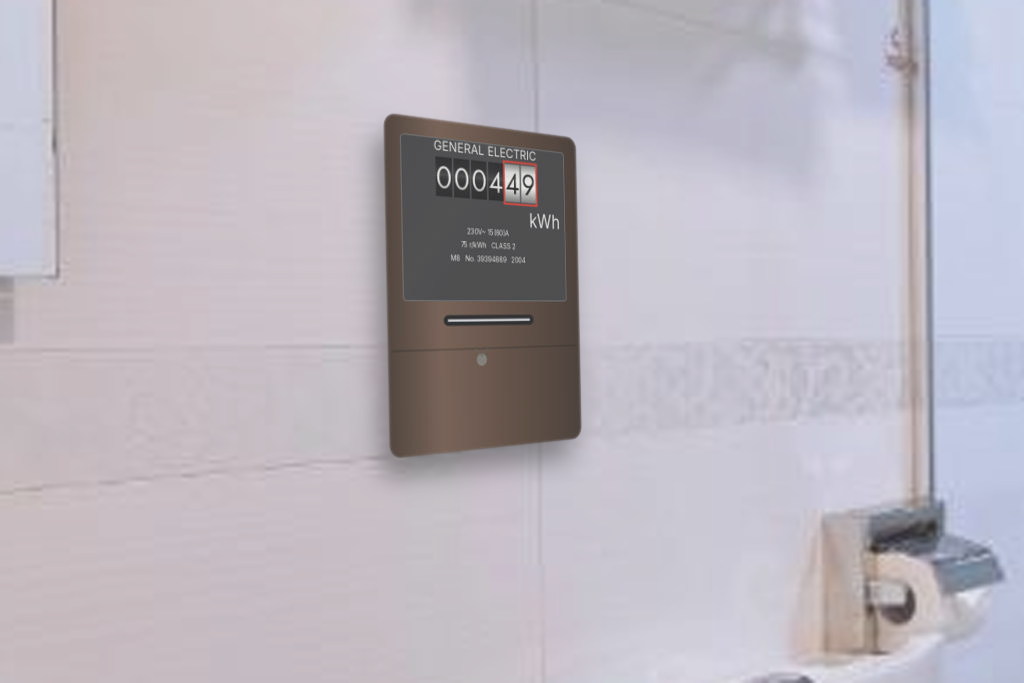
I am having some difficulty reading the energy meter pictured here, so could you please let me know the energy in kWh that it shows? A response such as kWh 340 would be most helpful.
kWh 4.49
